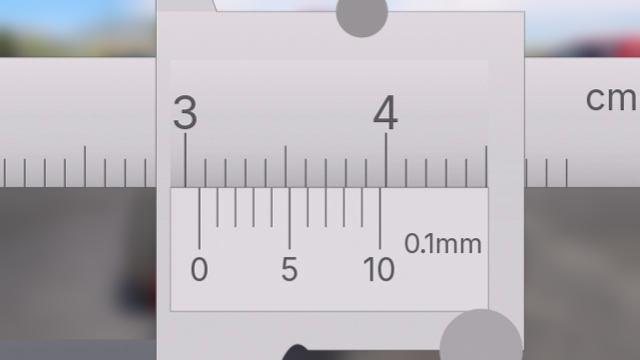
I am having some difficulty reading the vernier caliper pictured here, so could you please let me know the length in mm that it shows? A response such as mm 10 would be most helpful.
mm 30.7
